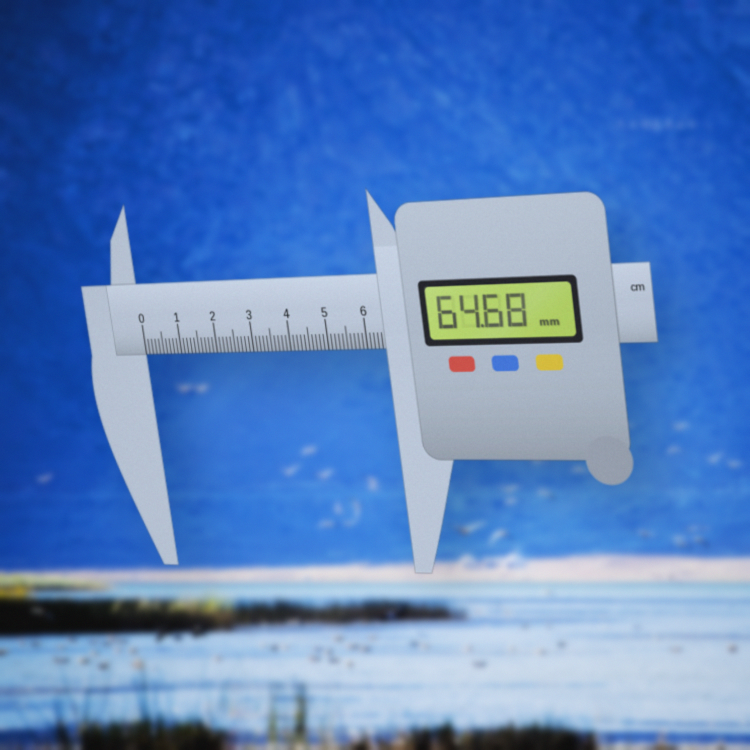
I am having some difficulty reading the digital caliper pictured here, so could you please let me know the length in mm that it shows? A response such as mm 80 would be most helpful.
mm 64.68
